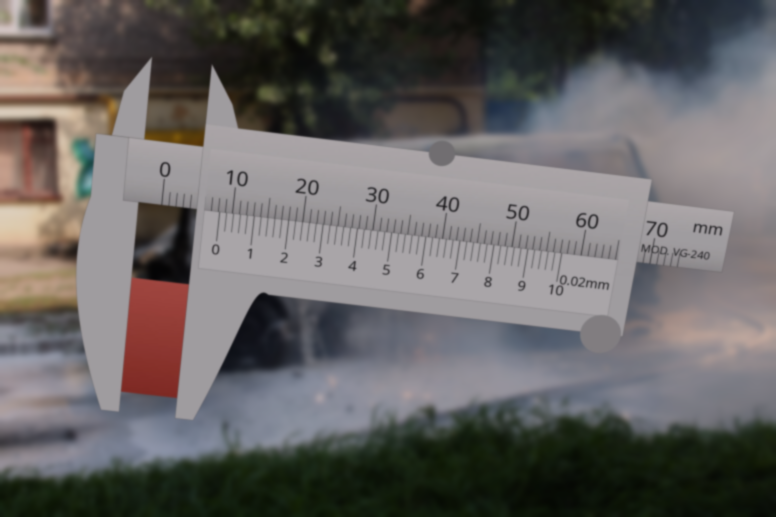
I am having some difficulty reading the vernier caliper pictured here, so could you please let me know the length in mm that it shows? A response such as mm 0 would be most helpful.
mm 8.2
